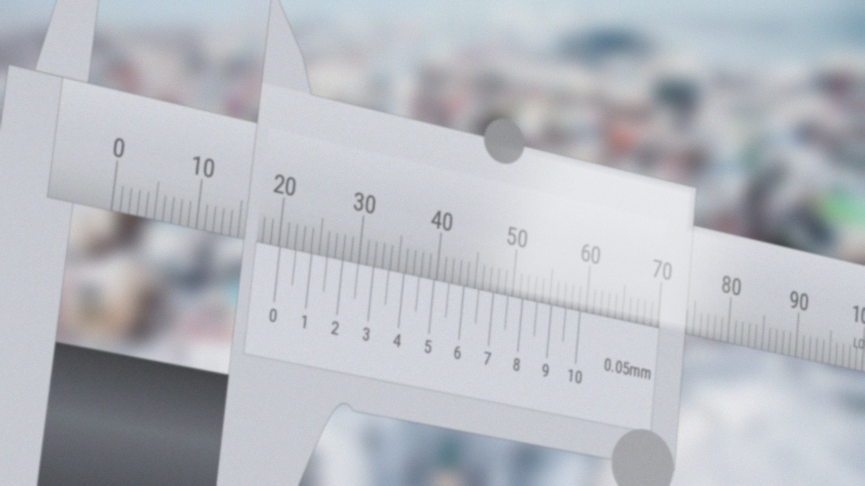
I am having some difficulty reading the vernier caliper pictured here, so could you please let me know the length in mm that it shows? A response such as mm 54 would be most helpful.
mm 20.2
